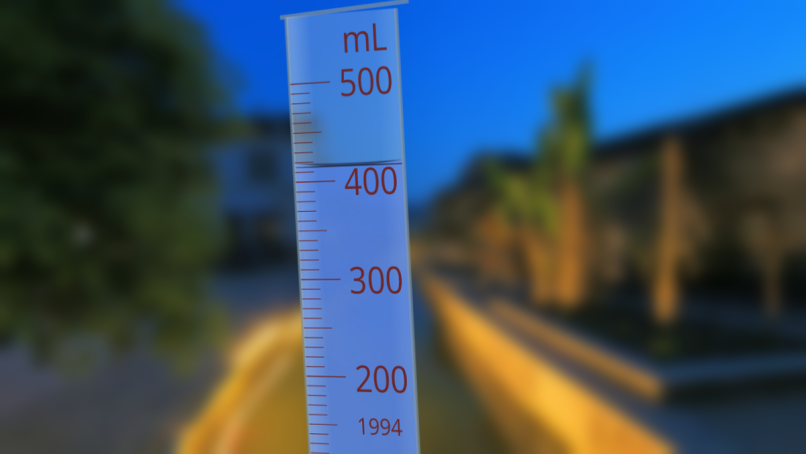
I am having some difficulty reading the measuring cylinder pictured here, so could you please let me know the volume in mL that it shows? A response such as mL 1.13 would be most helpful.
mL 415
